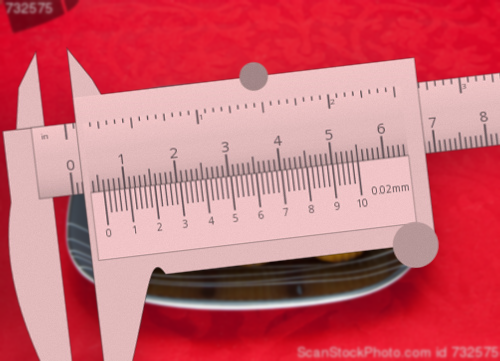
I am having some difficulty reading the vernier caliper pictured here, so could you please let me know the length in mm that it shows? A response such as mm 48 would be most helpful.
mm 6.0
